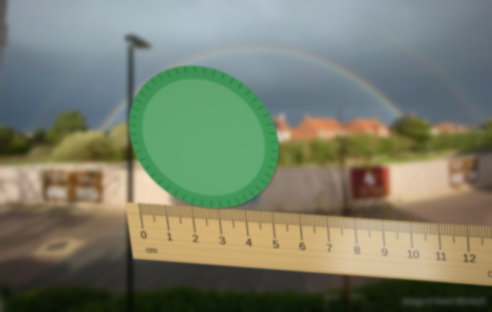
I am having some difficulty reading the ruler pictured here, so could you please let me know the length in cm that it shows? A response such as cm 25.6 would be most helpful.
cm 5.5
